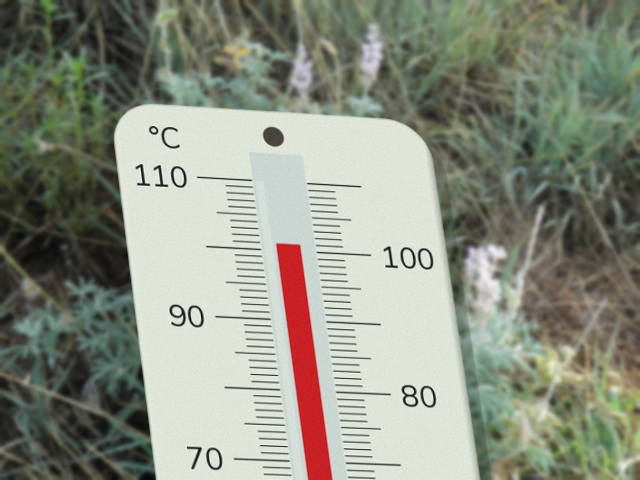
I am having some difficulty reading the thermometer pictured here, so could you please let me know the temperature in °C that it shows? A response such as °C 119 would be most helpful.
°C 101
